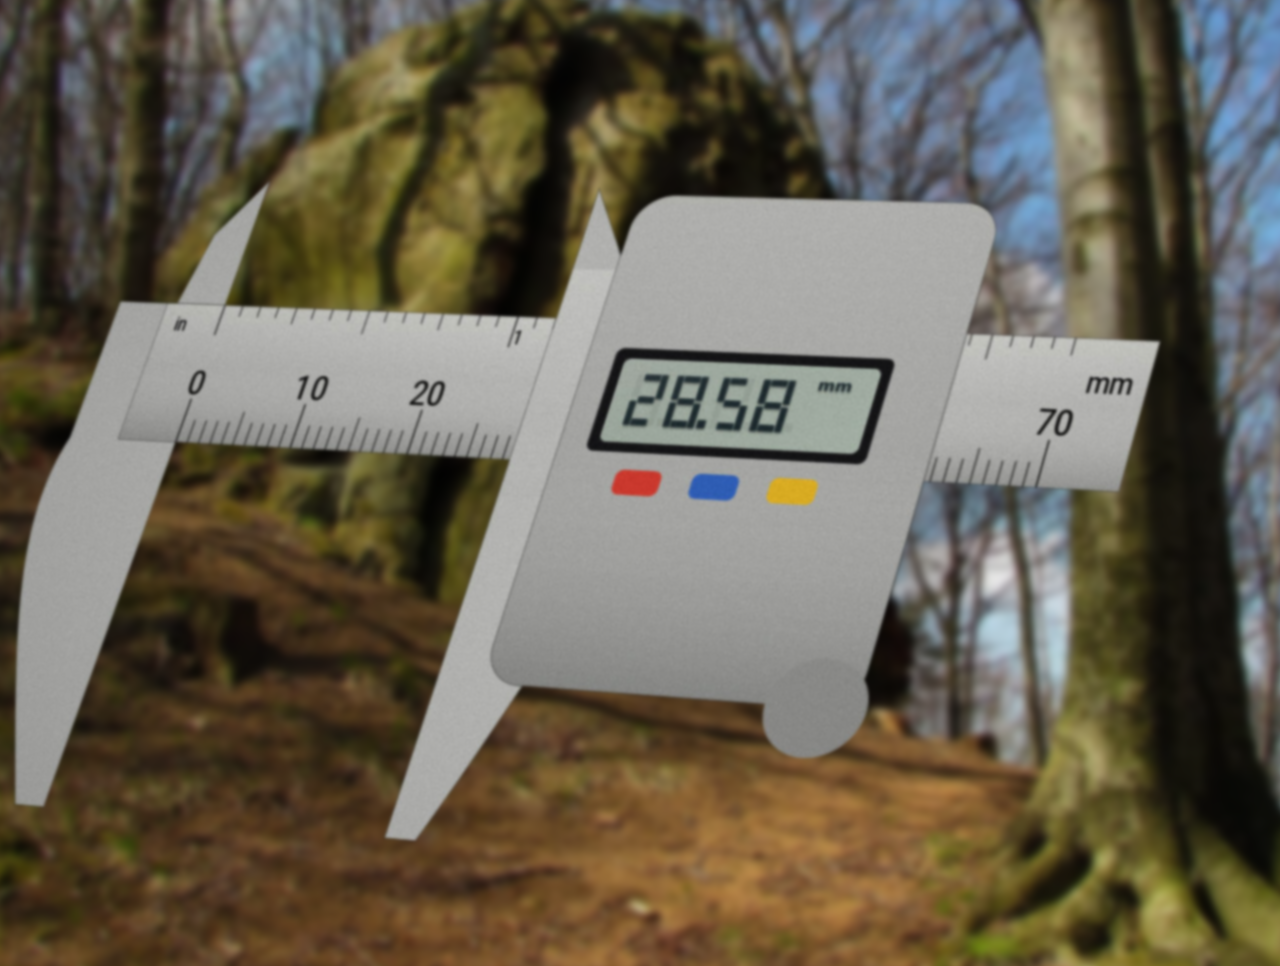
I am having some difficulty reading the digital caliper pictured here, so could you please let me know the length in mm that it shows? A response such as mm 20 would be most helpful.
mm 28.58
